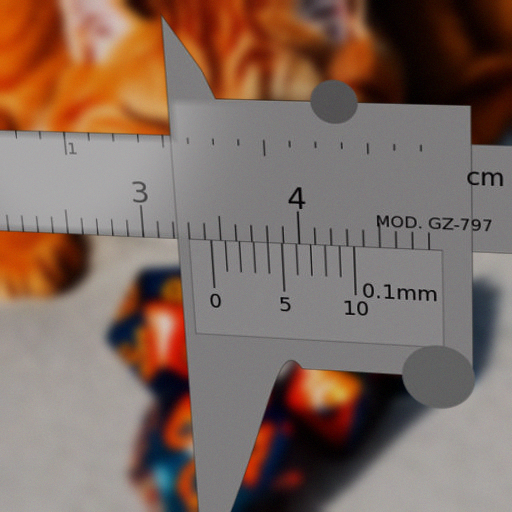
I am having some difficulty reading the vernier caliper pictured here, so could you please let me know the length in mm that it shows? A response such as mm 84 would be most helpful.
mm 34.4
